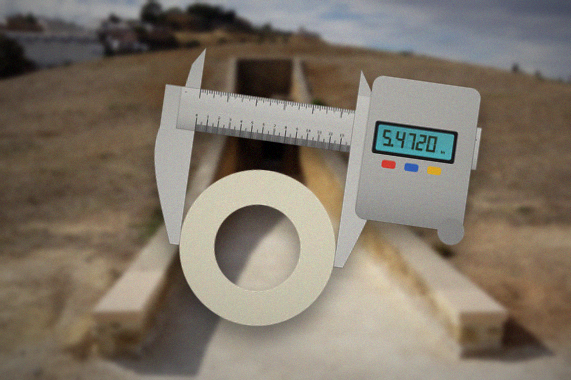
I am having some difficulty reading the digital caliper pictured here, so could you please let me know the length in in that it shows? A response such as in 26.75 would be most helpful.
in 5.4720
